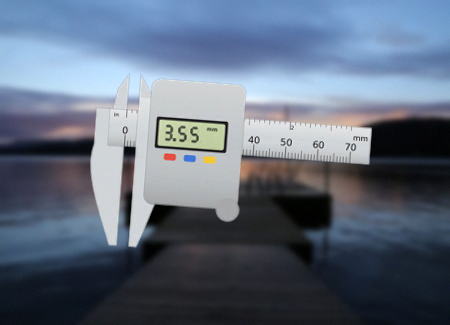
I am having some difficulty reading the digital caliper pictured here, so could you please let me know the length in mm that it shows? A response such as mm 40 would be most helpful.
mm 3.55
